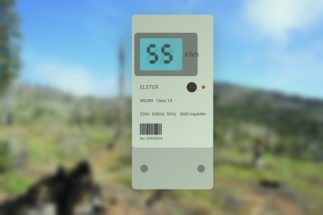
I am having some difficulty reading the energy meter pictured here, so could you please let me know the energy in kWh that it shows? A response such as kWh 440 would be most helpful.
kWh 55
